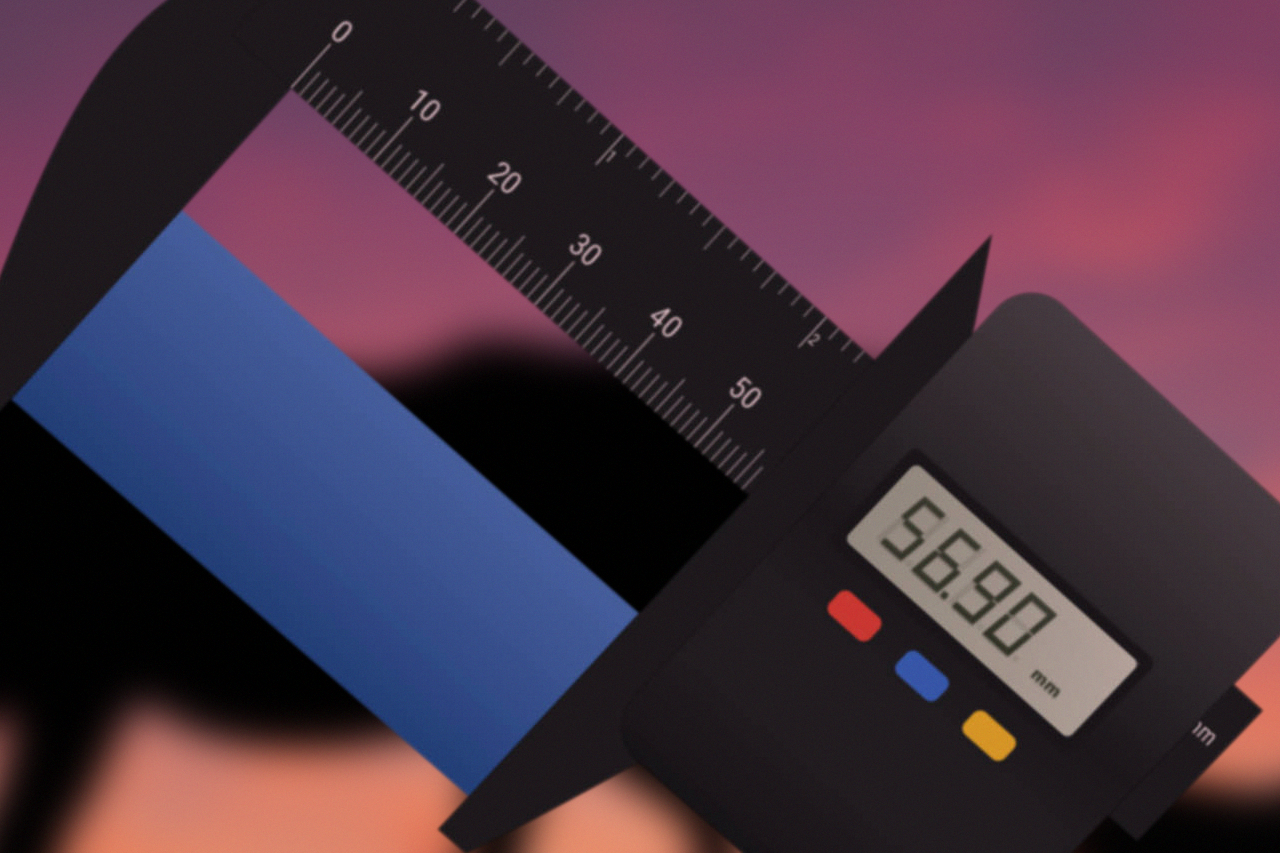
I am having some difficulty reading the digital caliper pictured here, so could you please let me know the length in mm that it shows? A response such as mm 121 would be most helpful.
mm 56.90
